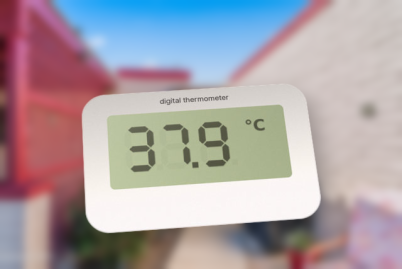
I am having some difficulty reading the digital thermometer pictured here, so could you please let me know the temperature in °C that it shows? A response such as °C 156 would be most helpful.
°C 37.9
